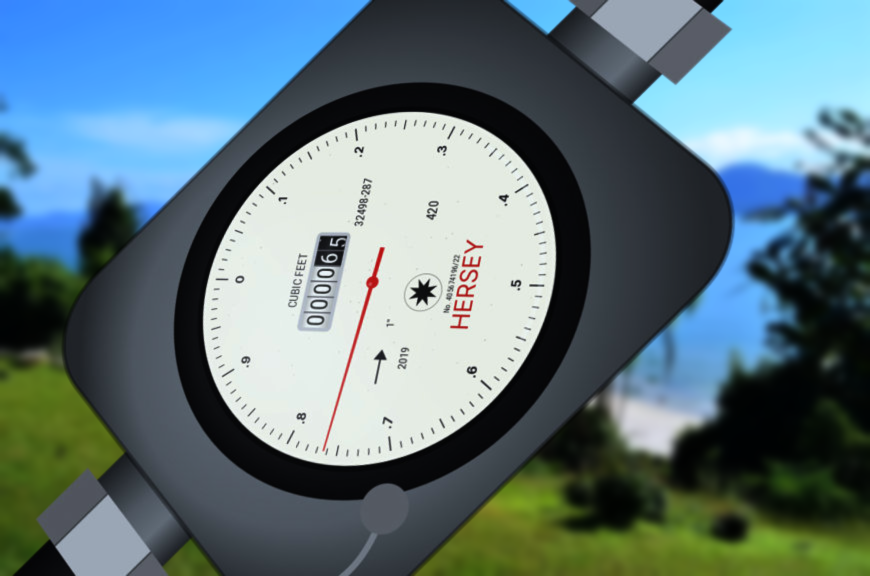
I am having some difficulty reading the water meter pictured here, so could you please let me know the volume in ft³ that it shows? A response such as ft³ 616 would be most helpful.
ft³ 64.76
